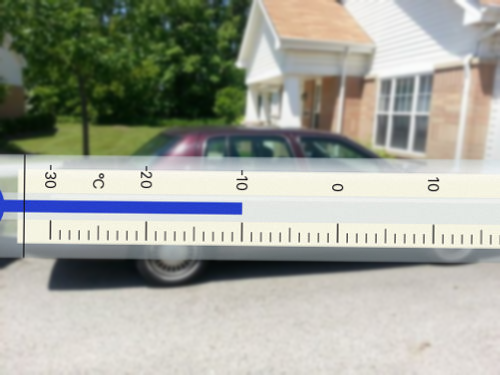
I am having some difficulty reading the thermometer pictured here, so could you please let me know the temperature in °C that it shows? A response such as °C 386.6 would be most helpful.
°C -10
